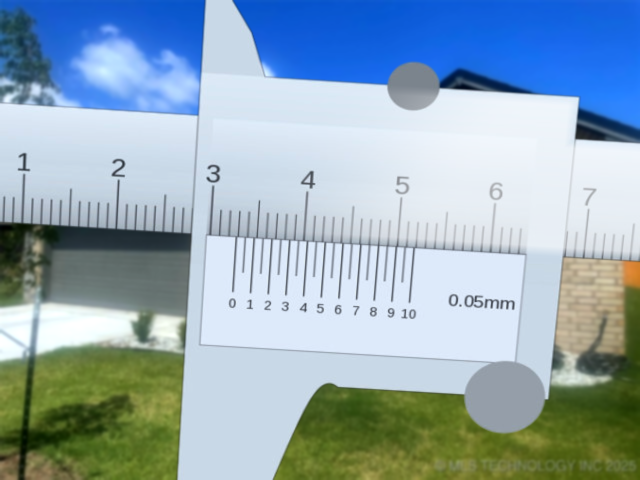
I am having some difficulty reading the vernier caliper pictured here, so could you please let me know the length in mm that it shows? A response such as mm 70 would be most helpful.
mm 32.8
